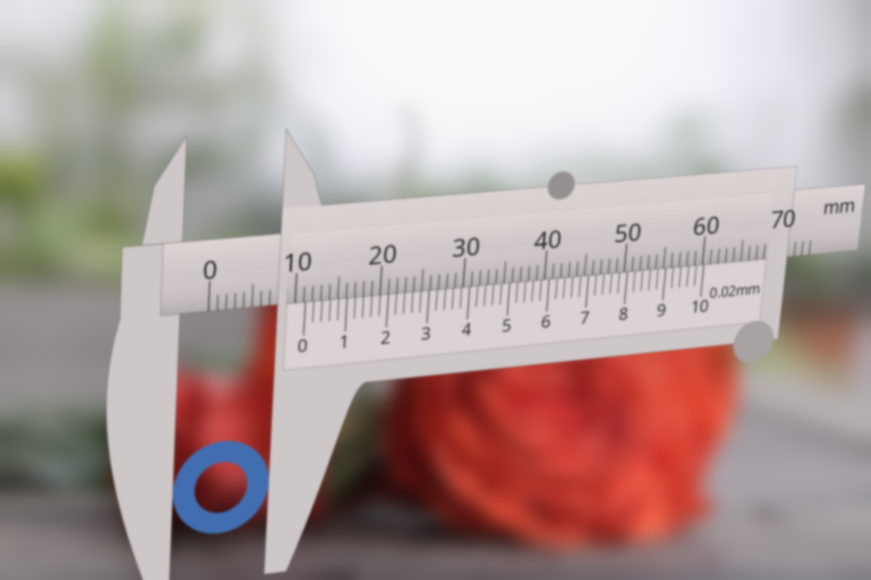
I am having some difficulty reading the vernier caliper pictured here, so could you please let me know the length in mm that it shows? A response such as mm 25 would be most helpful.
mm 11.2
